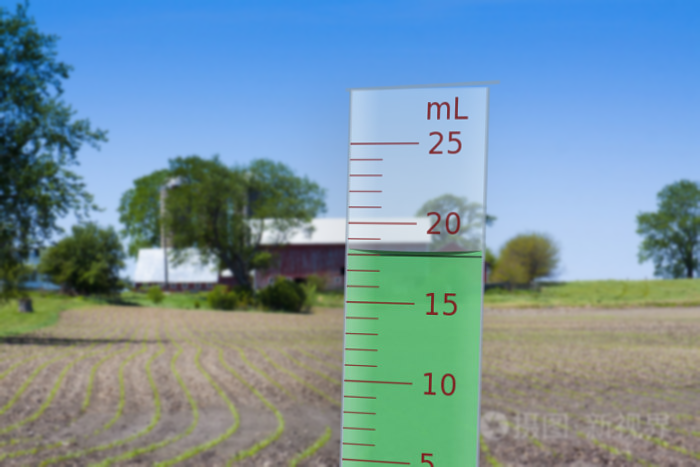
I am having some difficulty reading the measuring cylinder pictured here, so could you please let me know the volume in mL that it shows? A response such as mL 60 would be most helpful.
mL 18
